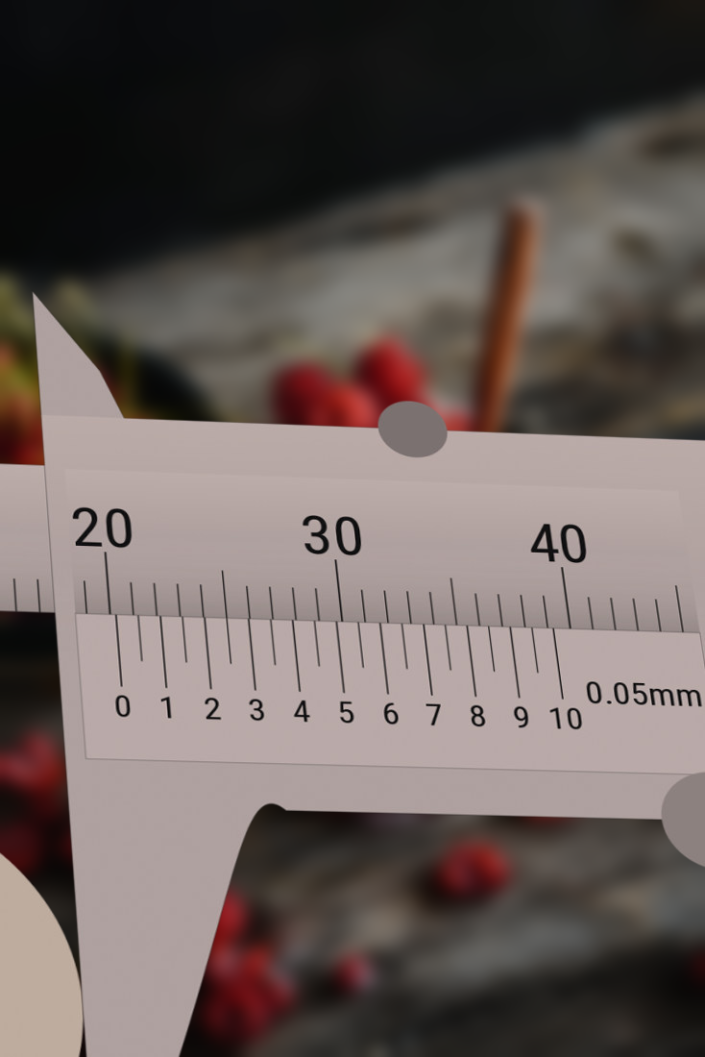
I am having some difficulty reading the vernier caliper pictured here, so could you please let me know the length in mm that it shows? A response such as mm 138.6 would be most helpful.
mm 20.25
